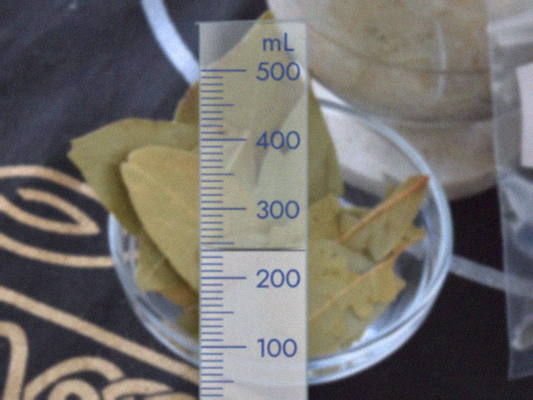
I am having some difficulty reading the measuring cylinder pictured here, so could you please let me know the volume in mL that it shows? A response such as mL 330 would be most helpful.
mL 240
